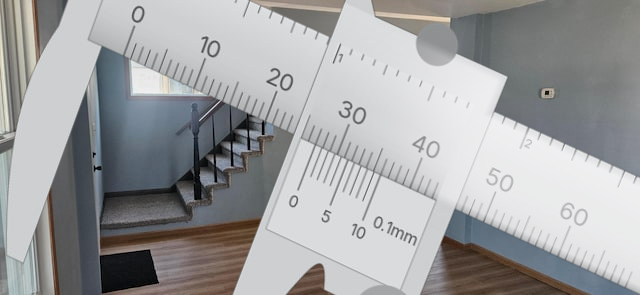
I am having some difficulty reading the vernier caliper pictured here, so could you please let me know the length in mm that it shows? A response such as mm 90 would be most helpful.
mm 27.0
